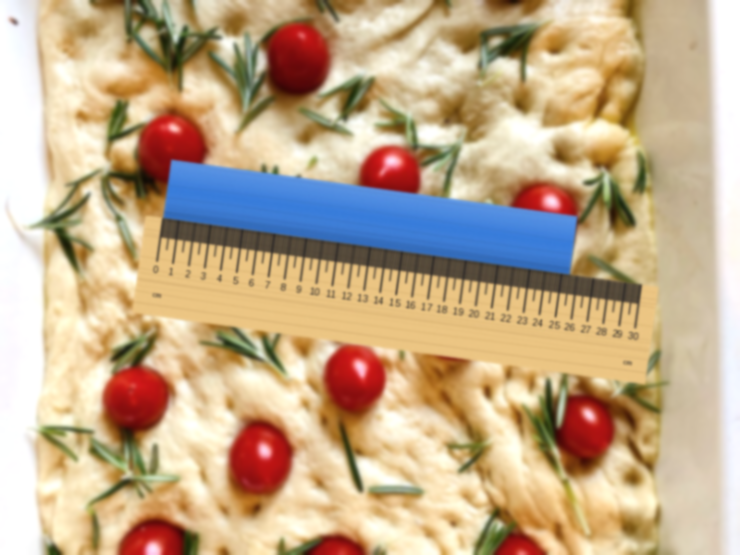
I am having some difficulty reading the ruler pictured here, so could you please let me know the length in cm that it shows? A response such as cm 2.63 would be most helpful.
cm 25.5
